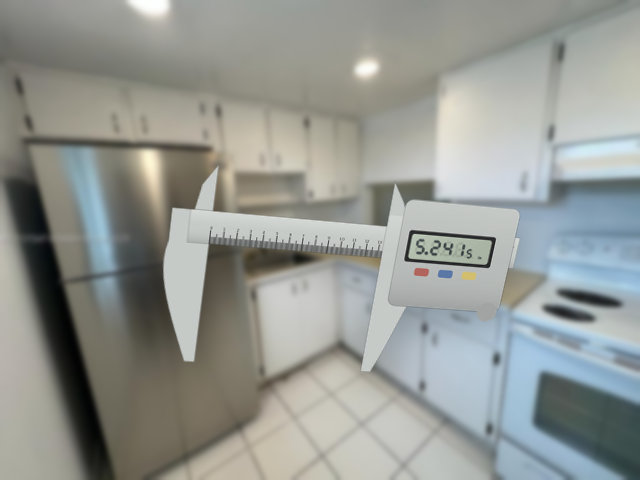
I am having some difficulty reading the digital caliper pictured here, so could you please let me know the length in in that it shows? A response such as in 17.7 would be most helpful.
in 5.2415
